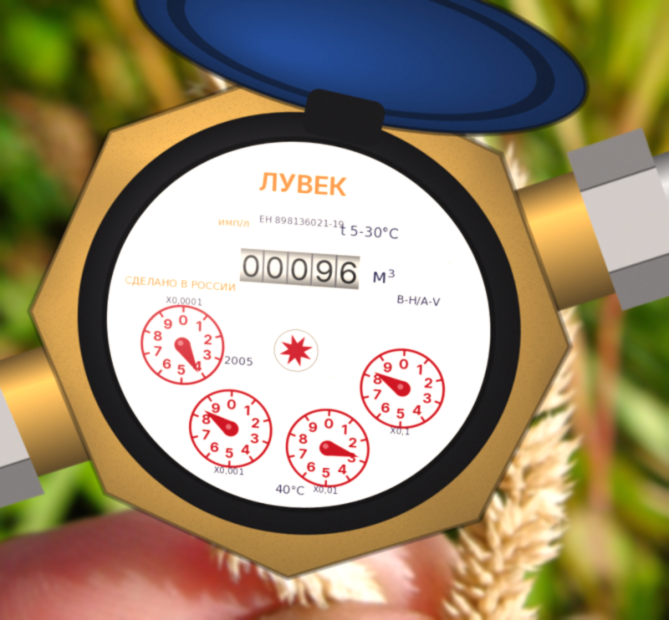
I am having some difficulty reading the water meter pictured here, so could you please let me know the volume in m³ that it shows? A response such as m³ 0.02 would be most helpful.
m³ 96.8284
